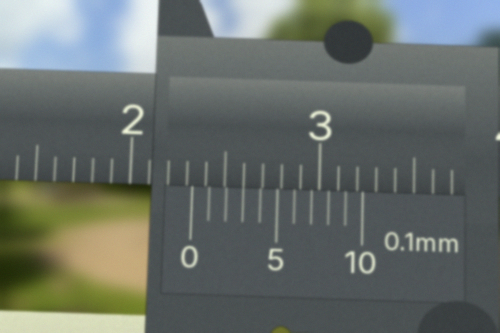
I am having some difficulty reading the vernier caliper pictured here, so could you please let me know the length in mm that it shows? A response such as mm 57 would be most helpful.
mm 23.3
